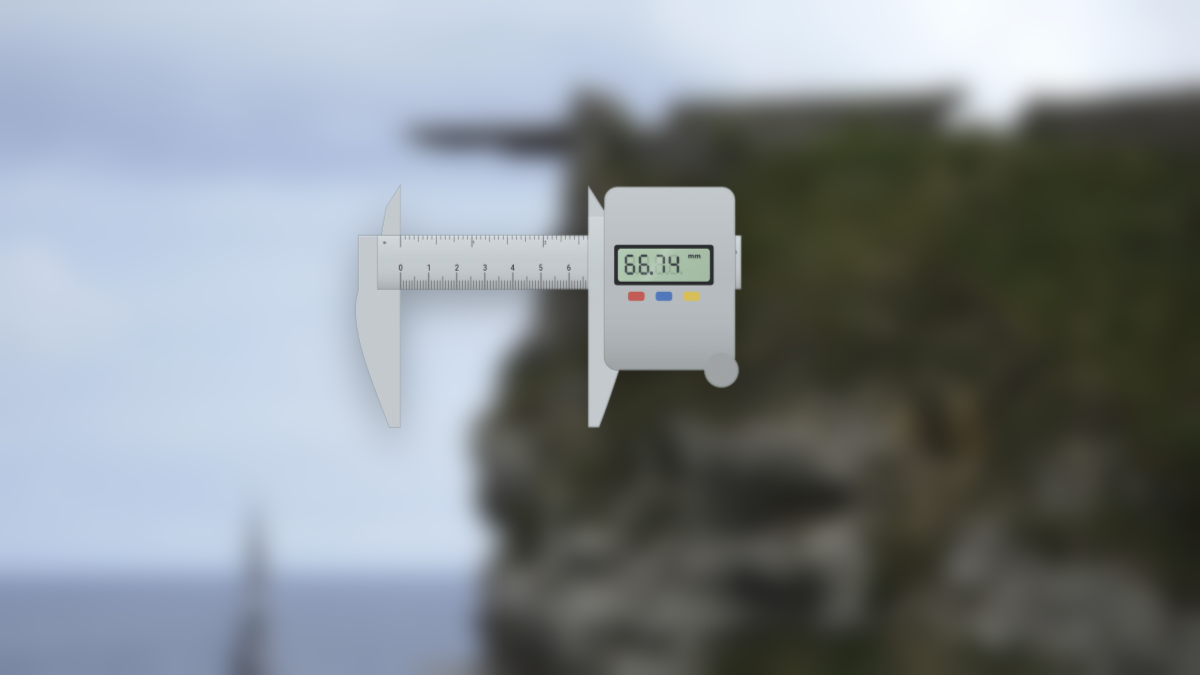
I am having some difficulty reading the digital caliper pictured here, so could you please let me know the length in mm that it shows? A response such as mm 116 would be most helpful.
mm 66.74
